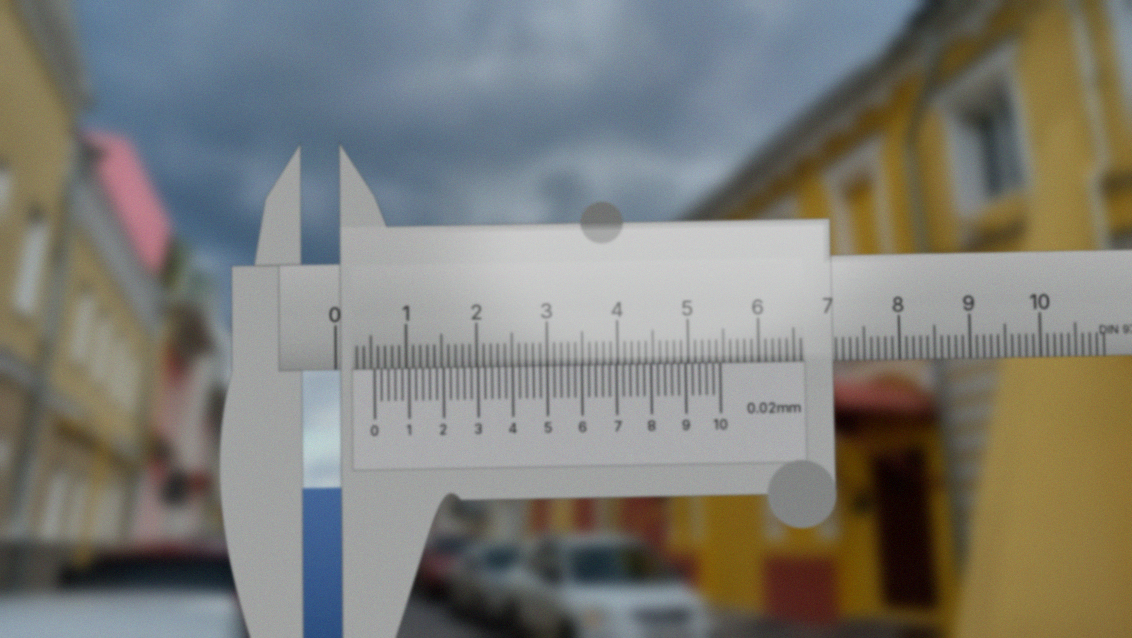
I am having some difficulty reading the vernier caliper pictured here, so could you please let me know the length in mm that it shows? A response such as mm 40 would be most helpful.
mm 5.5
